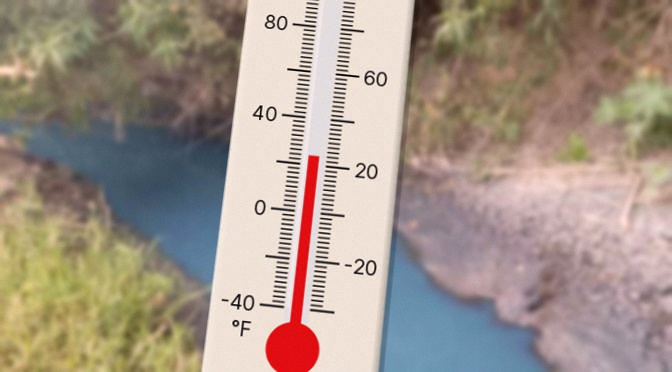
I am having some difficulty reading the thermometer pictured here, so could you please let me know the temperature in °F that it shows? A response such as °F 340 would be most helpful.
°F 24
